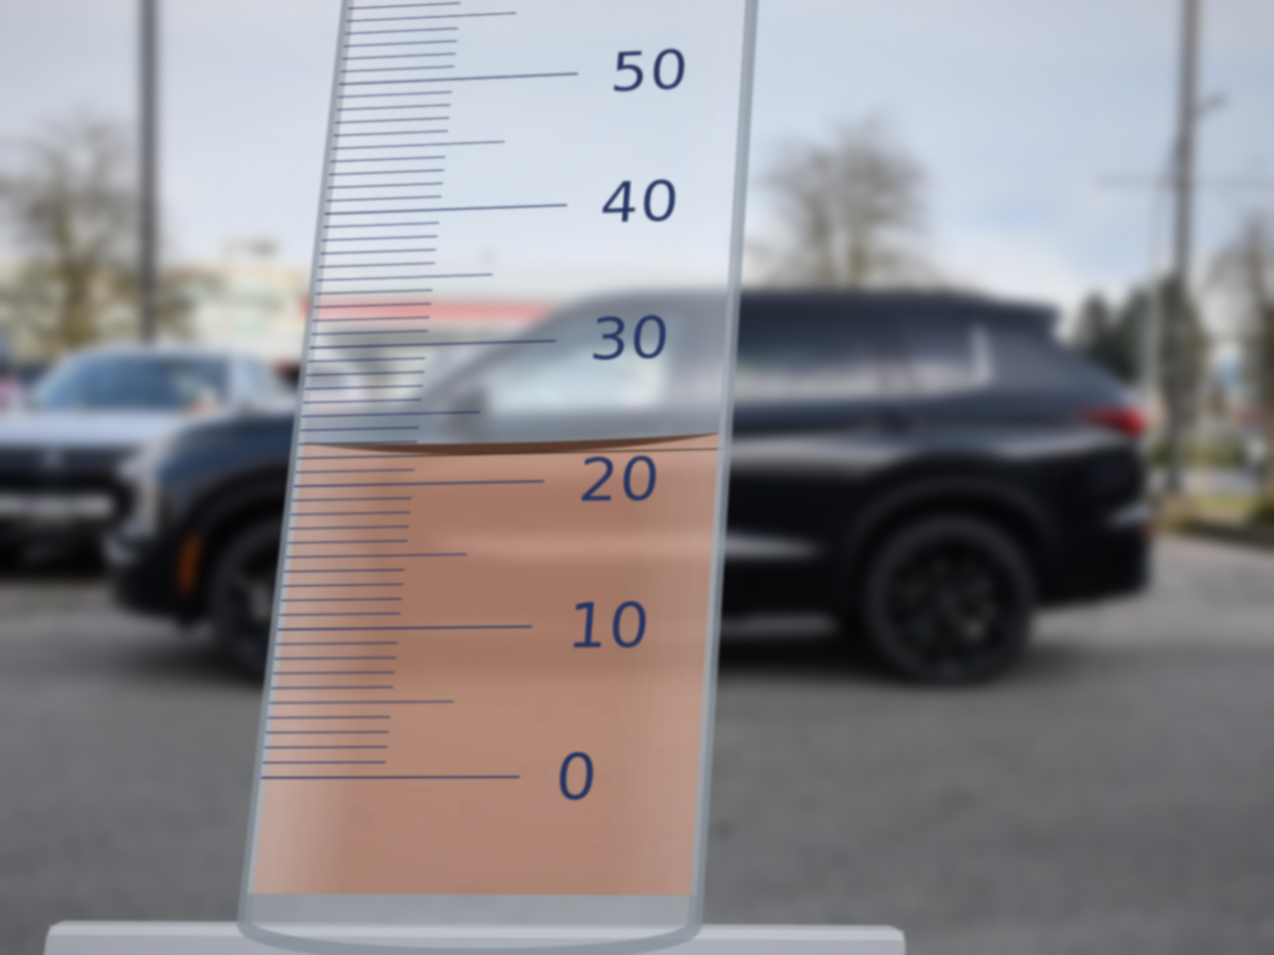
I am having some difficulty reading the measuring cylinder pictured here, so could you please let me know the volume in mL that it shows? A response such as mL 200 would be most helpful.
mL 22
